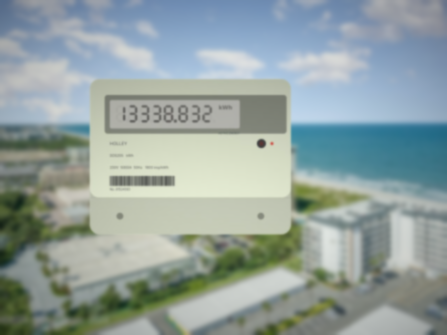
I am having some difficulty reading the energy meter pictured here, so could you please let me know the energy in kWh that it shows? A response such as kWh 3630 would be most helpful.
kWh 13338.832
